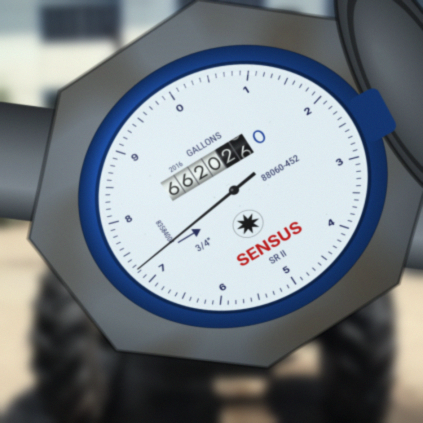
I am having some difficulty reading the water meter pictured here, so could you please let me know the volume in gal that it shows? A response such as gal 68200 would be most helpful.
gal 6620257.2
